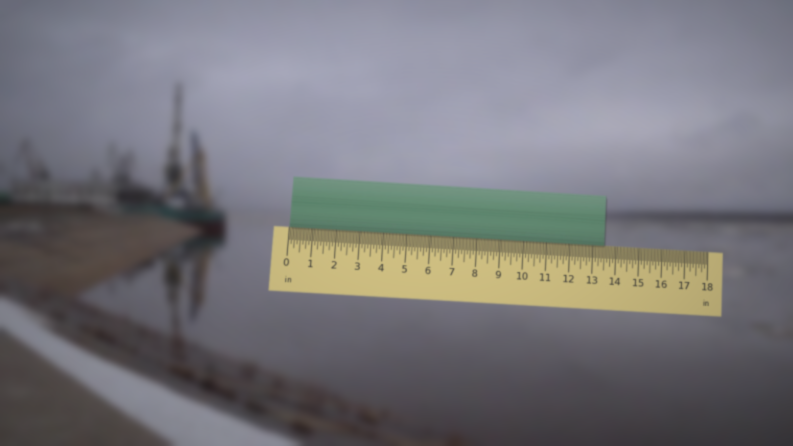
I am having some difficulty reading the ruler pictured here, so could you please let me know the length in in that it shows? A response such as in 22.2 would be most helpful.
in 13.5
